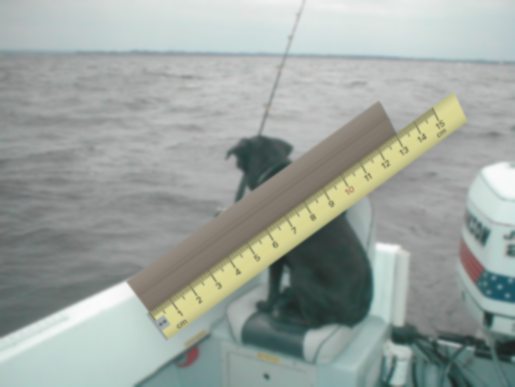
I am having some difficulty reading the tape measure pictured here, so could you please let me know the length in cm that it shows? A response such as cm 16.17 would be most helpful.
cm 13
